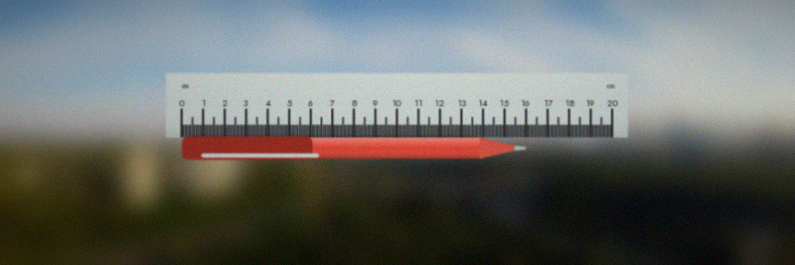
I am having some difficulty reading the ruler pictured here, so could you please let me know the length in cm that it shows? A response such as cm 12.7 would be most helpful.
cm 16
